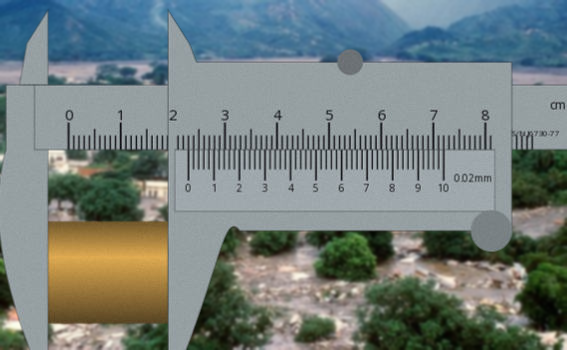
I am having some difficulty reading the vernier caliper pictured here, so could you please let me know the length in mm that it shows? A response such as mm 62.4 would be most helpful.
mm 23.0
